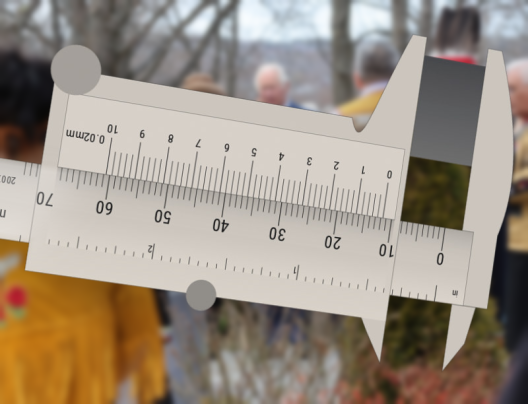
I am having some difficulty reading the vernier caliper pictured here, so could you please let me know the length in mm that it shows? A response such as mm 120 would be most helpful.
mm 11.6
